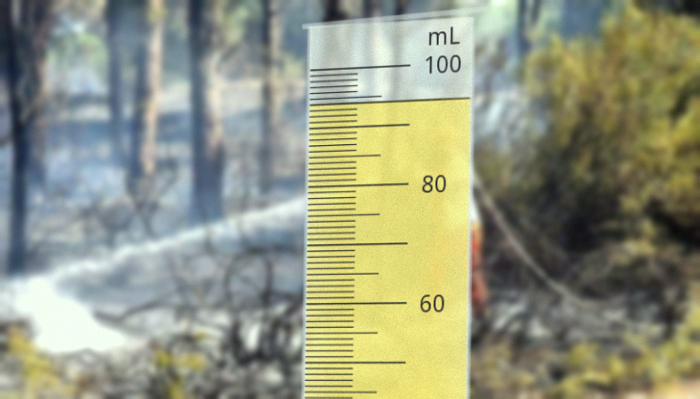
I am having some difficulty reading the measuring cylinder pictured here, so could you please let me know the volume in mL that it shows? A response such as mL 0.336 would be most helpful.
mL 94
